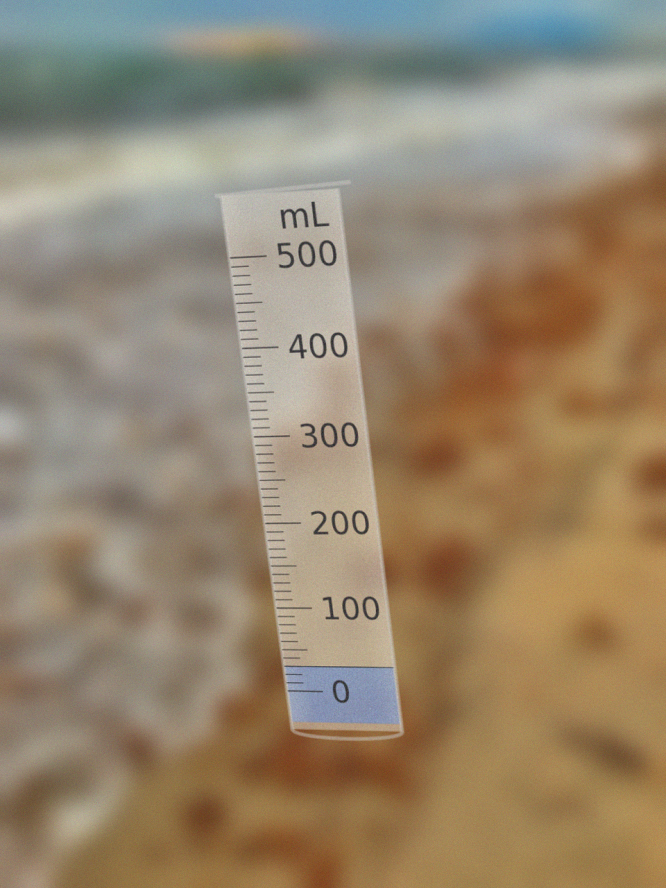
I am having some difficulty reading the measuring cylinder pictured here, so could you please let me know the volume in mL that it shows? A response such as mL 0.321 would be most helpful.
mL 30
